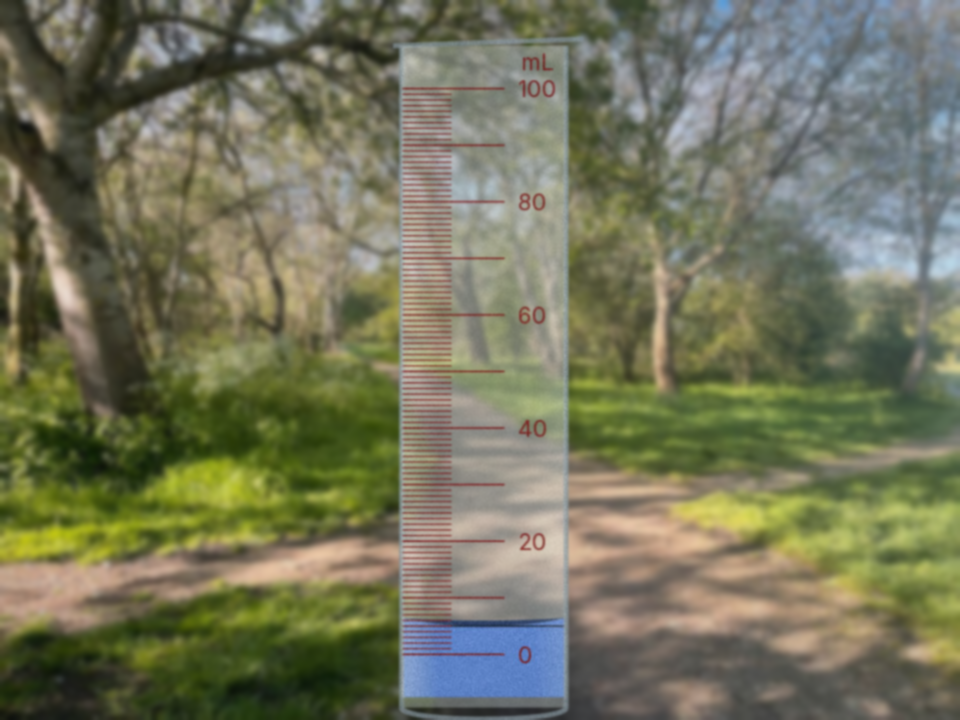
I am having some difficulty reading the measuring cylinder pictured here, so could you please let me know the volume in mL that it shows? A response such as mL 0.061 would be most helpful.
mL 5
